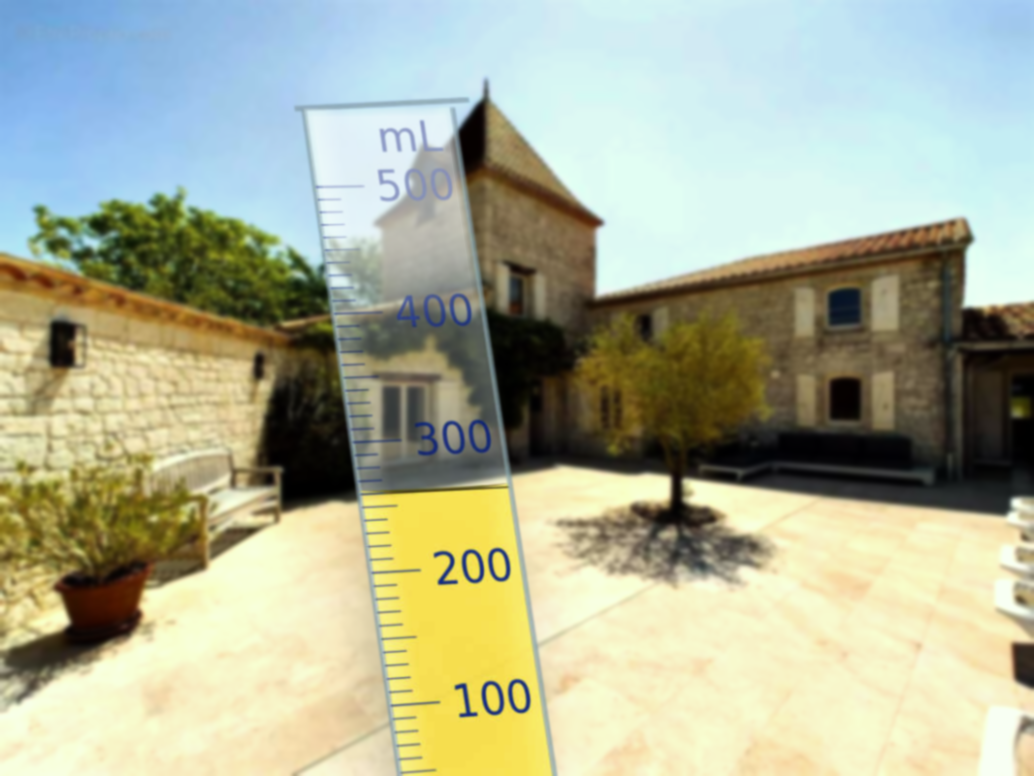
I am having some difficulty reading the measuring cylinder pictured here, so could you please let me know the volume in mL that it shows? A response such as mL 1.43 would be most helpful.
mL 260
